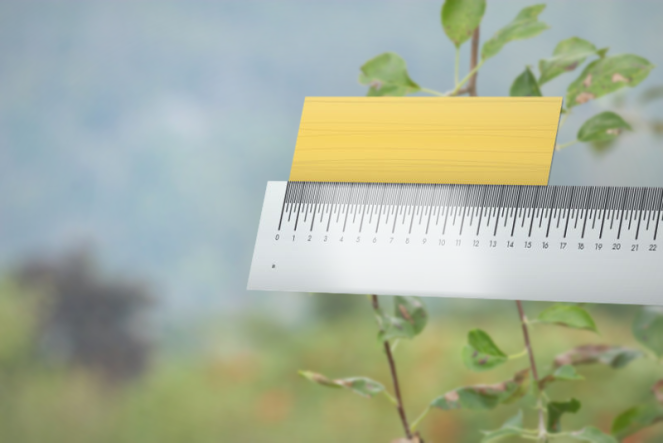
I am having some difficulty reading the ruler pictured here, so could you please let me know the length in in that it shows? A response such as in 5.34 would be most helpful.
in 15.5
